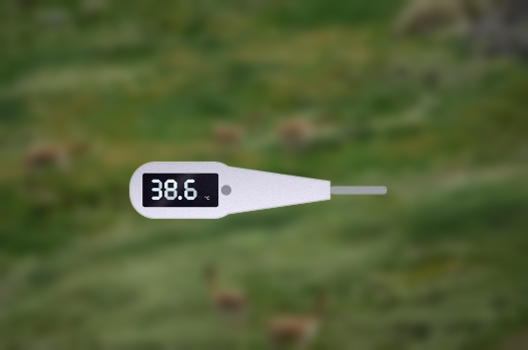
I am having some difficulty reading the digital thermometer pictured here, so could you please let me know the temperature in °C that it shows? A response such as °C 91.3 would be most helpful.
°C 38.6
